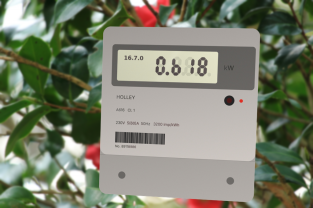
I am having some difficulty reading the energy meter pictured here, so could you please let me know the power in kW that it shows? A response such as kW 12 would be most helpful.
kW 0.618
